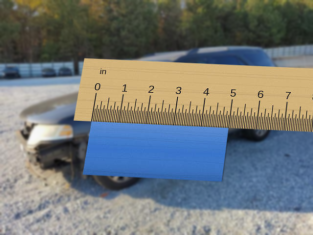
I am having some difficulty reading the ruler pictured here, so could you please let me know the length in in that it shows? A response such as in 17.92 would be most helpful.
in 5
